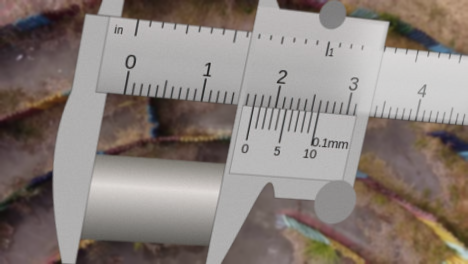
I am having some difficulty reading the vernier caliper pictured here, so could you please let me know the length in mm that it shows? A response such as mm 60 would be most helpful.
mm 17.0
